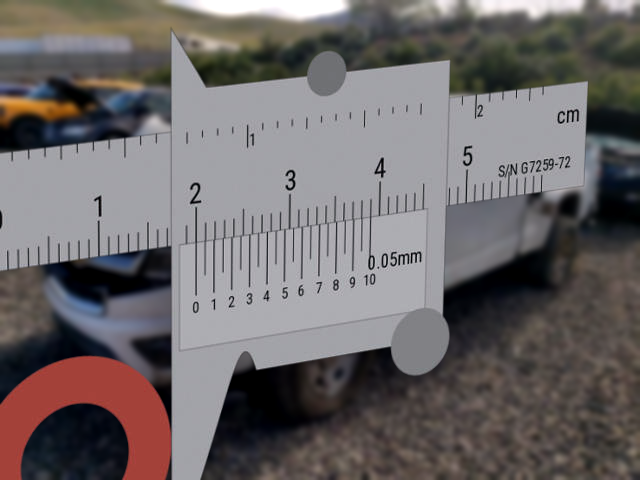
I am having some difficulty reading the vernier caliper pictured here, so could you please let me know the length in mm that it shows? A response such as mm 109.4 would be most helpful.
mm 20.0
